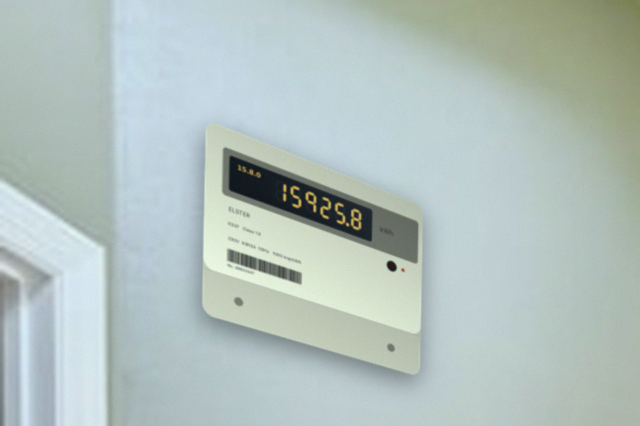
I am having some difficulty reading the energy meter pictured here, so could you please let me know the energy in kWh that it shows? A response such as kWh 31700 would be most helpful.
kWh 15925.8
